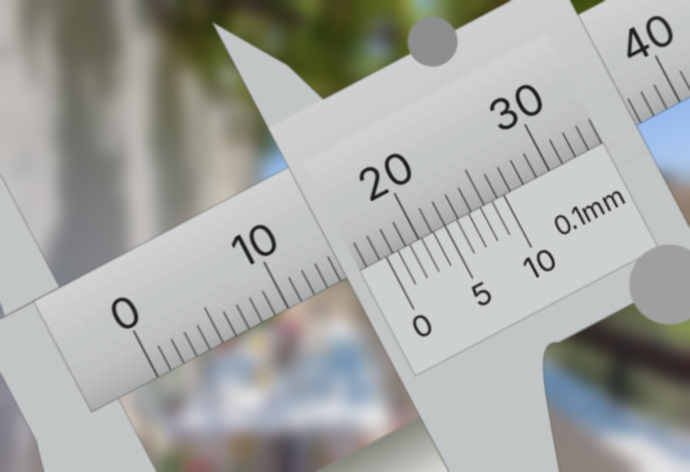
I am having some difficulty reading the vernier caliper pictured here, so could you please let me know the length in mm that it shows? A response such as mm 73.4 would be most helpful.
mm 17.5
